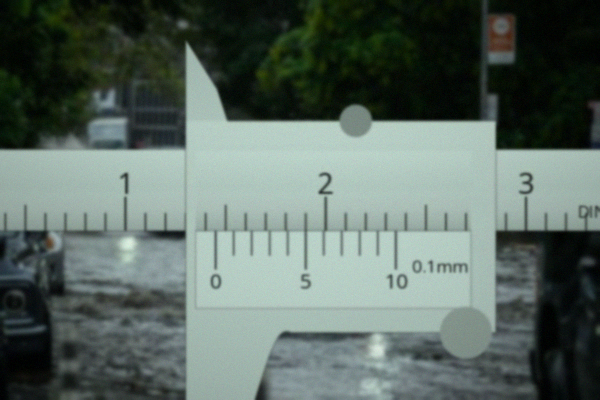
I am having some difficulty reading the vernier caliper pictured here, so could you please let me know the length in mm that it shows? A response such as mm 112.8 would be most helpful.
mm 14.5
